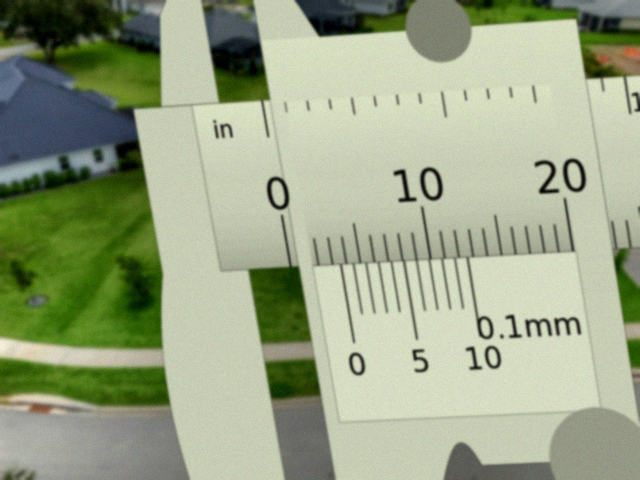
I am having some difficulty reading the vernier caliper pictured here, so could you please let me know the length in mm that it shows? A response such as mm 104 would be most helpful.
mm 3.6
